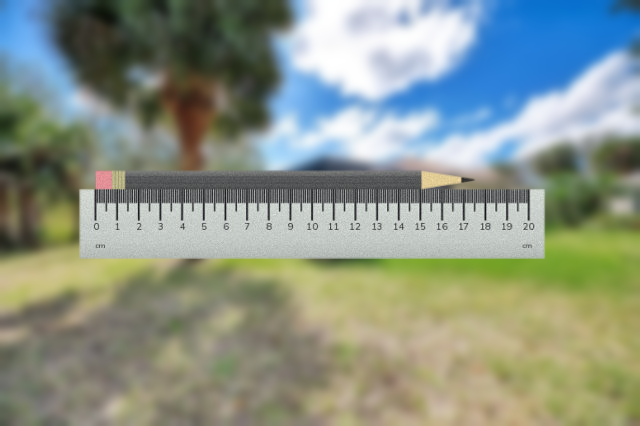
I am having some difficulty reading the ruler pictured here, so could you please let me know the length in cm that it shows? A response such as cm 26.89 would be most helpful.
cm 17.5
